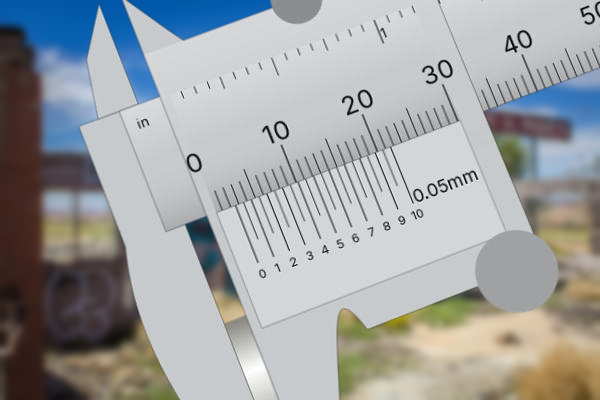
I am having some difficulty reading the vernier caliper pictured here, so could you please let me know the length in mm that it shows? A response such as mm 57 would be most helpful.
mm 2.6
